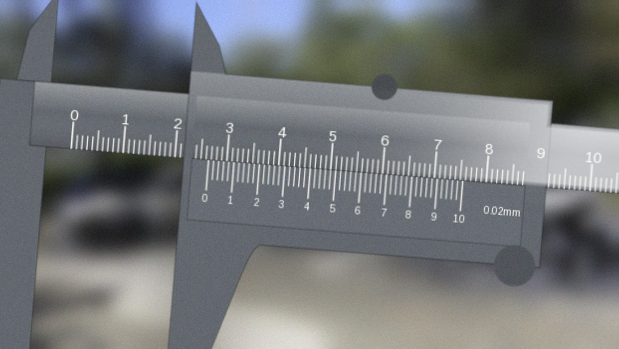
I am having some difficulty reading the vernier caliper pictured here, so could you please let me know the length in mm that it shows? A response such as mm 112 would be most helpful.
mm 26.5
